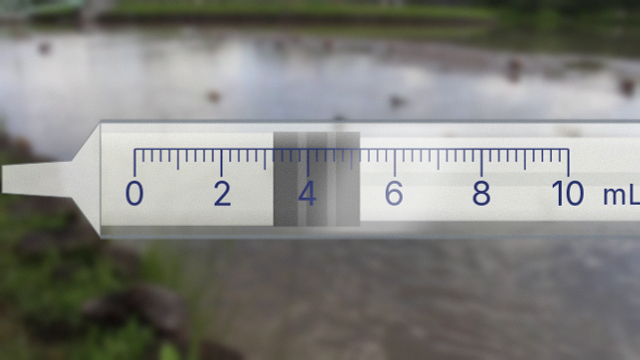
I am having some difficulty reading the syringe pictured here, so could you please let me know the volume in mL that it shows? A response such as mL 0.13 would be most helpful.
mL 3.2
